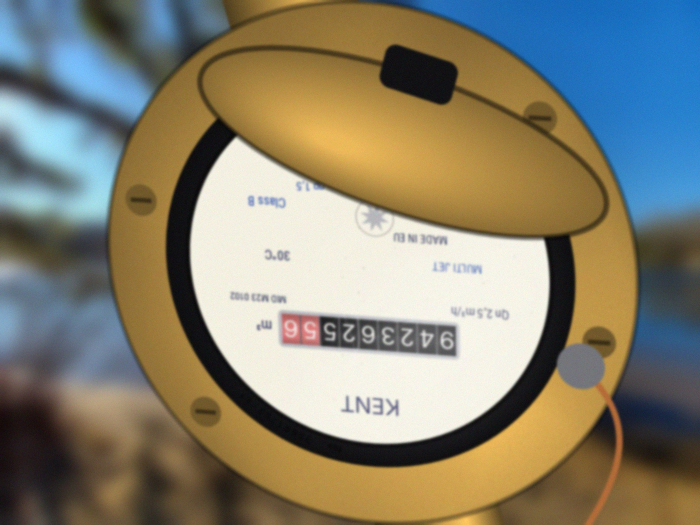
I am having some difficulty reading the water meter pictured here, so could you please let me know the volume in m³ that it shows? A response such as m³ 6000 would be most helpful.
m³ 9423625.56
